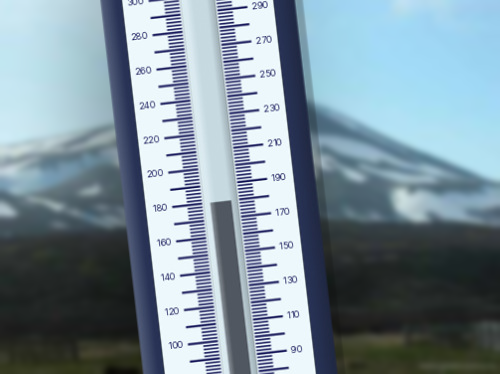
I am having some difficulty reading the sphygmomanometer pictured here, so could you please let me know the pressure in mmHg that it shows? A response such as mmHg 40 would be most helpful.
mmHg 180
